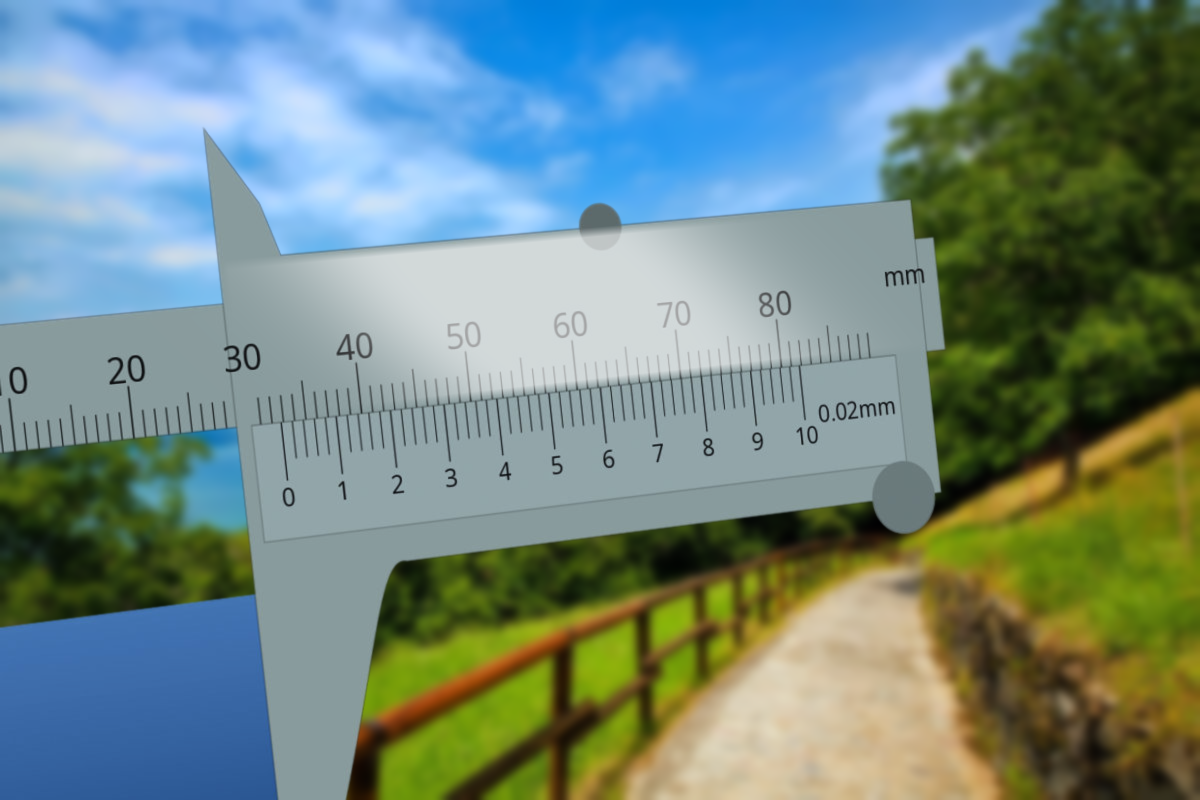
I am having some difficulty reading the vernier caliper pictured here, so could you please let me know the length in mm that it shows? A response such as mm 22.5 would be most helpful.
mm 32.8
